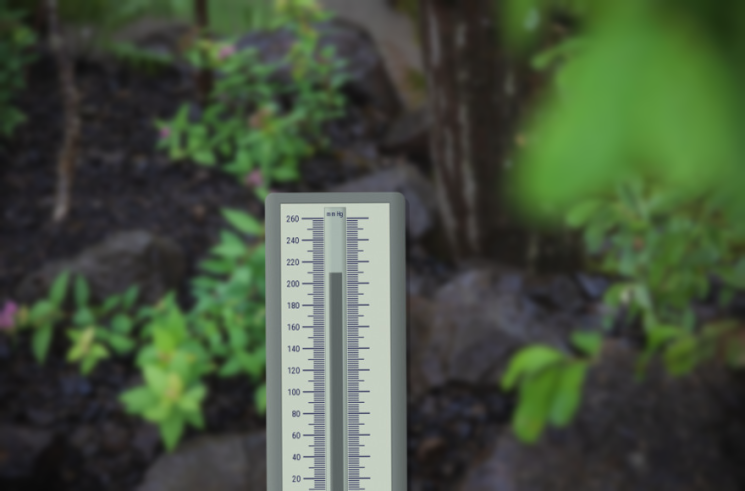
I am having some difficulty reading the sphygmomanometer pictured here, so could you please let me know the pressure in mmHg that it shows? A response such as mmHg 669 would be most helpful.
mmHg 210
